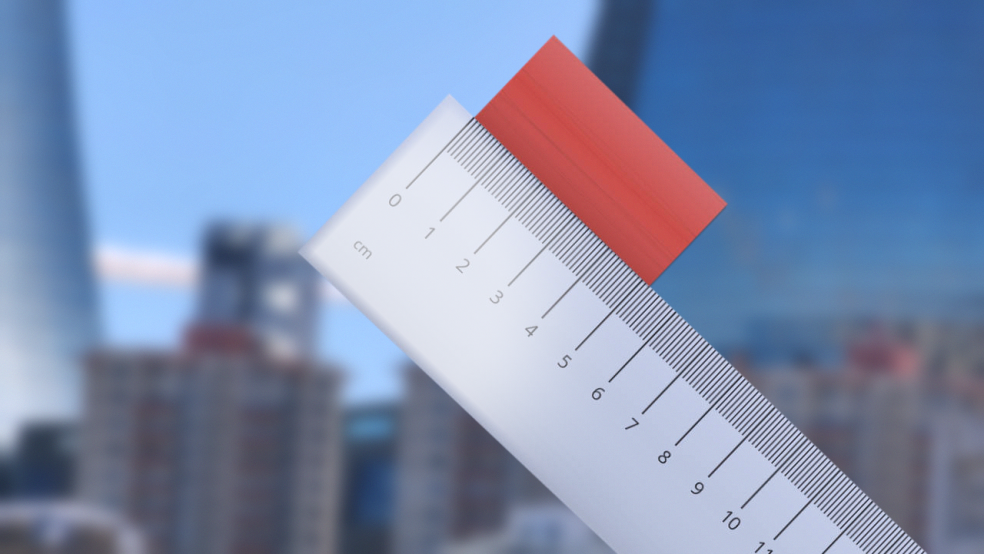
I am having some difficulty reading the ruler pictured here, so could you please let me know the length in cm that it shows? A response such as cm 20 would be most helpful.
cm 5.2
